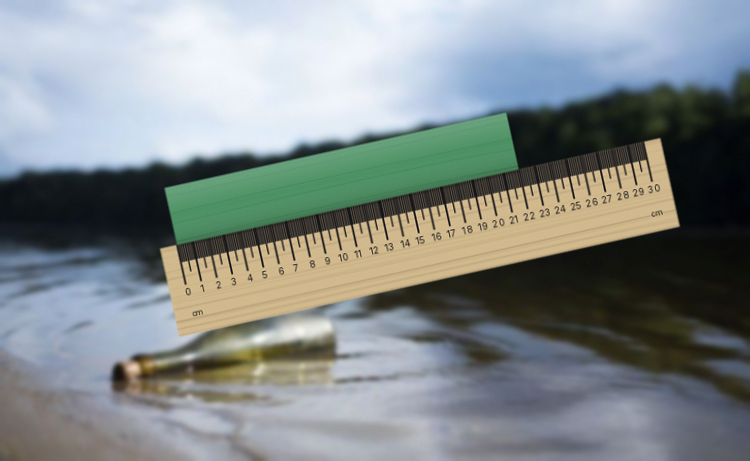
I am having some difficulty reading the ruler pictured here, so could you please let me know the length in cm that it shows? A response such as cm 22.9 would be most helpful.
cm 22
